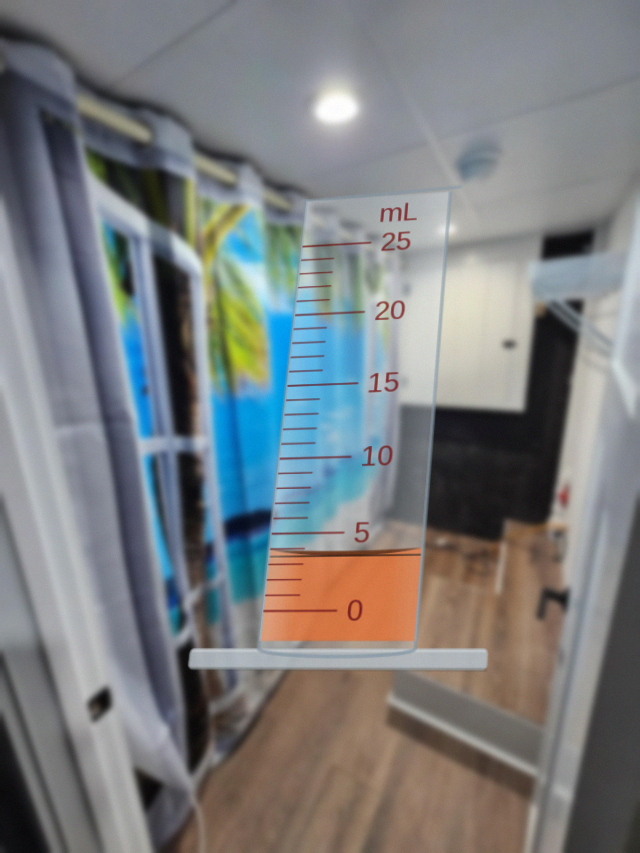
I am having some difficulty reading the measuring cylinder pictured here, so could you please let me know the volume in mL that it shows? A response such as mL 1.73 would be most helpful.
mL 3.5
